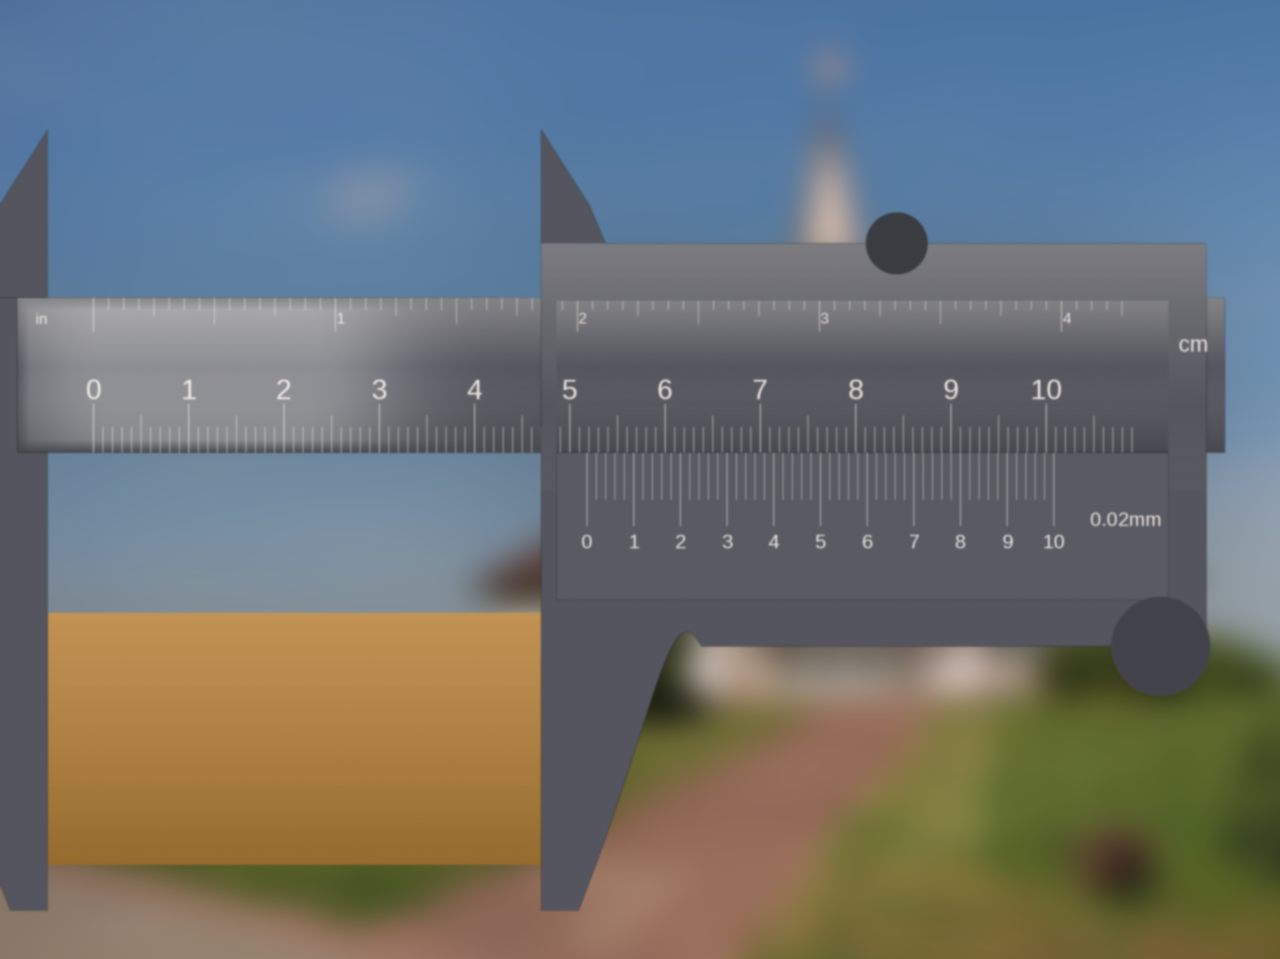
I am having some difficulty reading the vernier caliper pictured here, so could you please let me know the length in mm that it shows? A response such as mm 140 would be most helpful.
mm 51.8
